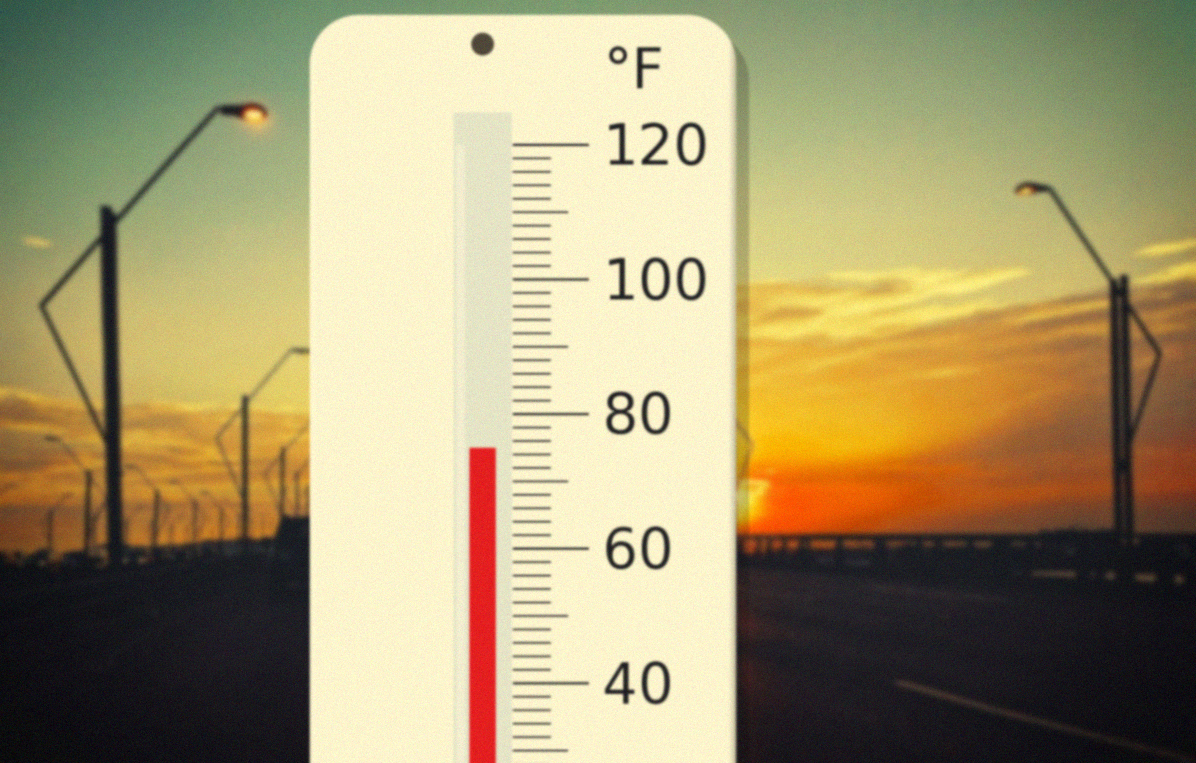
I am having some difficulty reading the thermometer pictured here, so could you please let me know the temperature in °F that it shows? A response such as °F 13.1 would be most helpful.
°F 75
